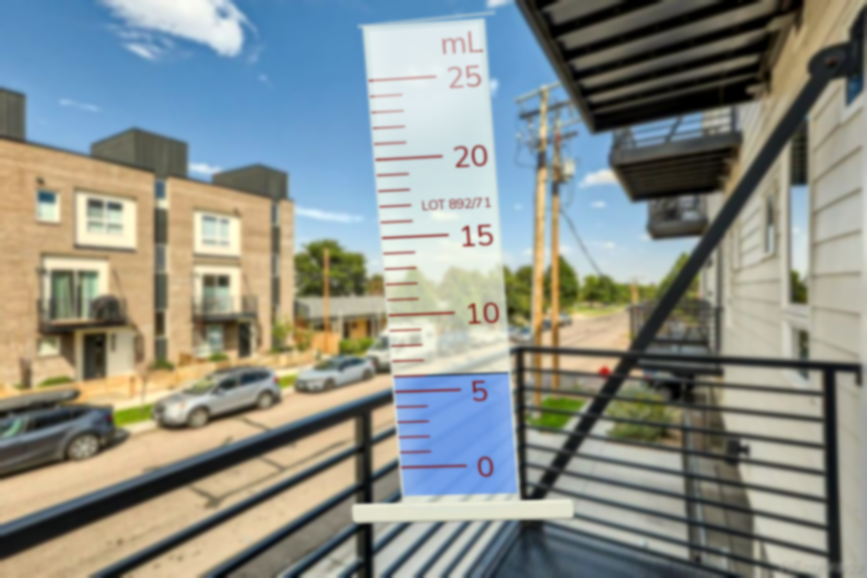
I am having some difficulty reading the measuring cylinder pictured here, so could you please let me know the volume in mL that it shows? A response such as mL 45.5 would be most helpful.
mL 6
